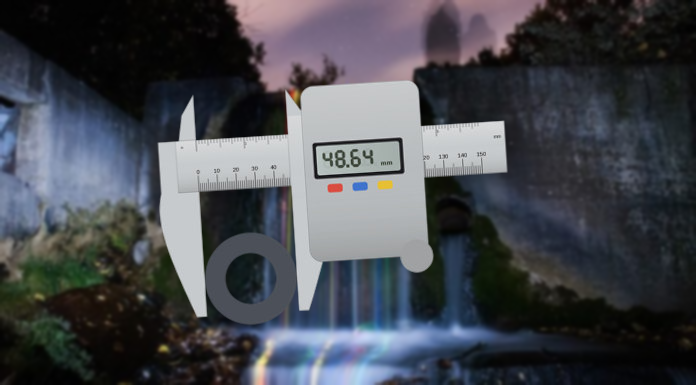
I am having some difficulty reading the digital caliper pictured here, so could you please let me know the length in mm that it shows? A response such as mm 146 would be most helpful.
mm 48.64
